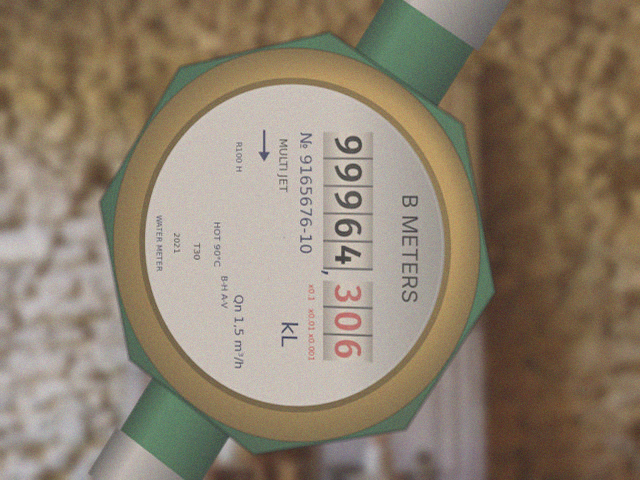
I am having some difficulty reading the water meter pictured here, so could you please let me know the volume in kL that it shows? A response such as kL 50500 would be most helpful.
kL 99964.306
